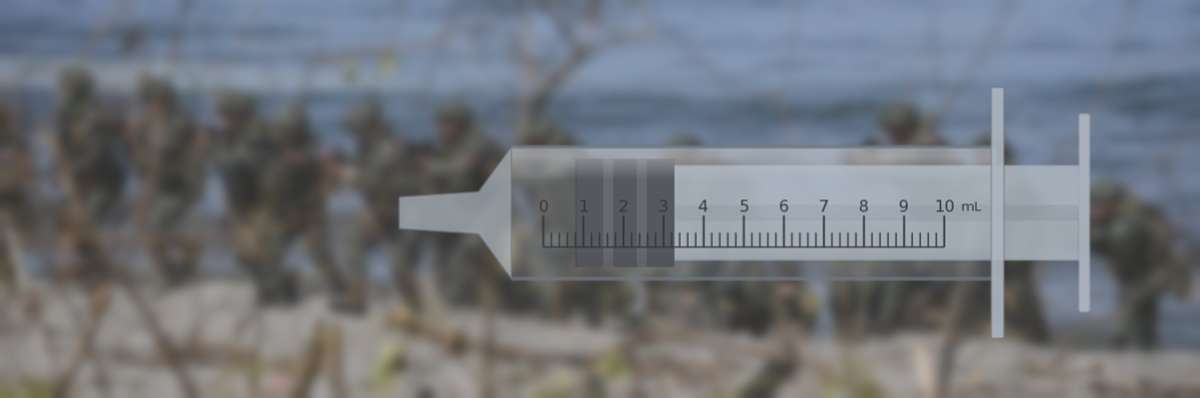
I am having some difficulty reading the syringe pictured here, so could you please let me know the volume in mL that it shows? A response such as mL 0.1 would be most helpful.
mL 0.8
